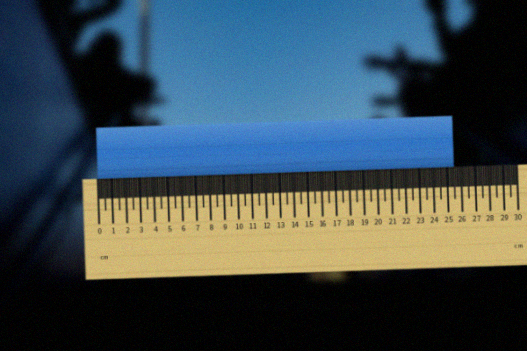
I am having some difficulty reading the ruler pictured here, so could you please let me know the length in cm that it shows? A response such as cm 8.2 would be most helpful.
cm 25.5
